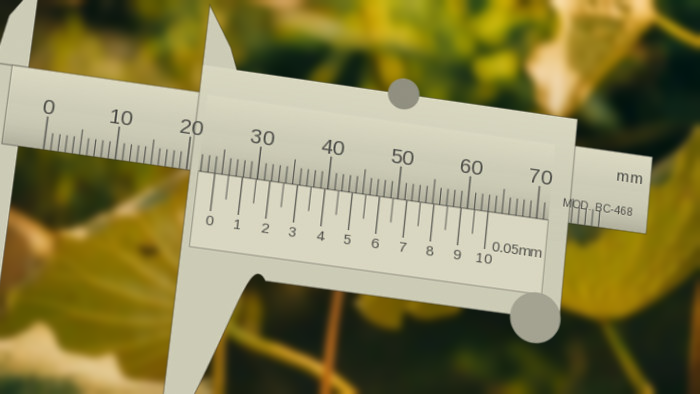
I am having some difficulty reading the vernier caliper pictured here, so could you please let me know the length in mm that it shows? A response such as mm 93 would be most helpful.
mm 24.0
